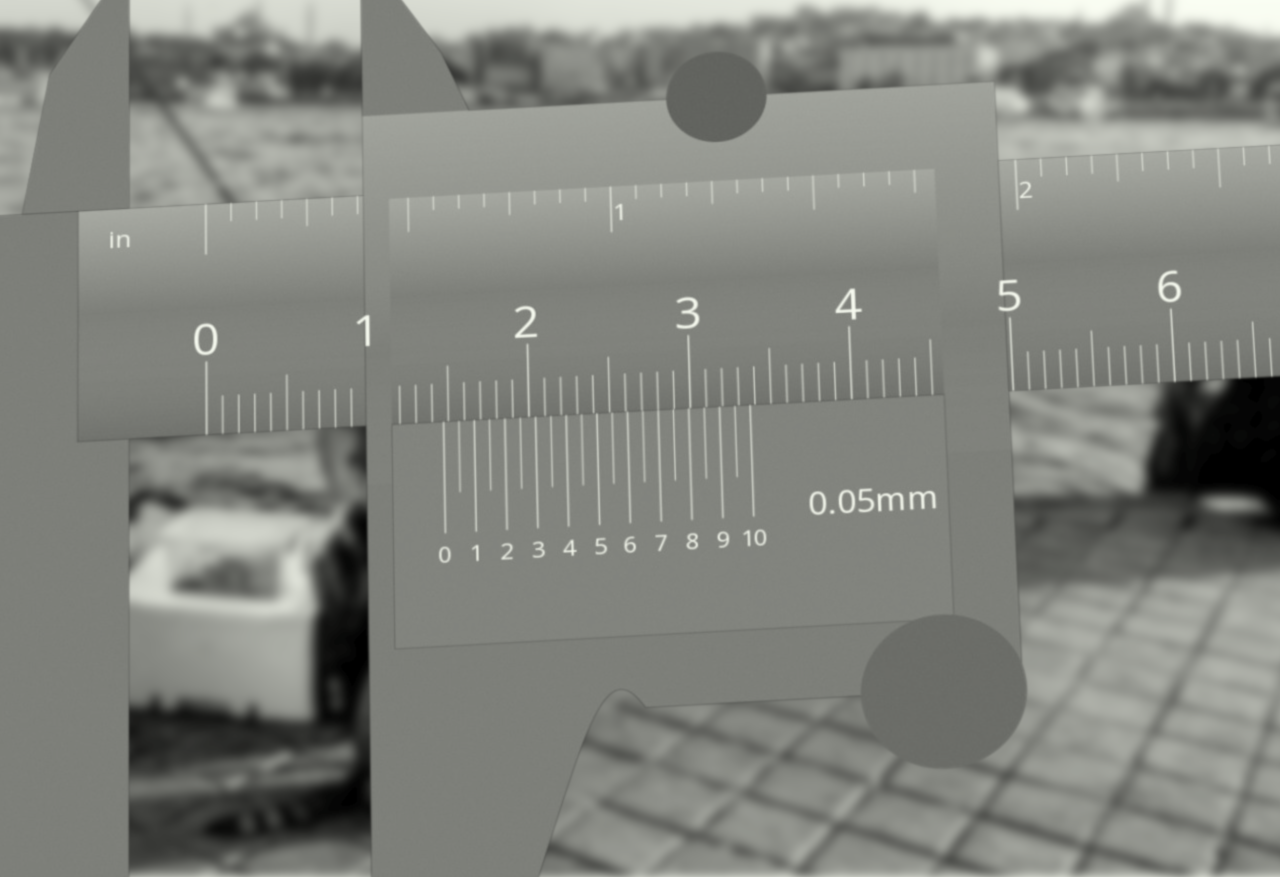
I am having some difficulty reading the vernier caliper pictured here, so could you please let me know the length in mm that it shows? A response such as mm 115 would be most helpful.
mm 14.7
